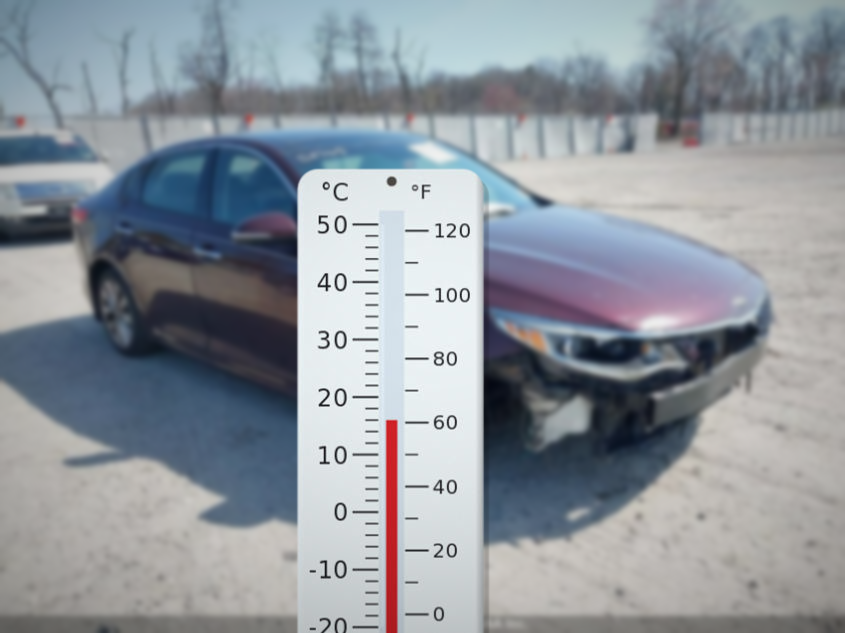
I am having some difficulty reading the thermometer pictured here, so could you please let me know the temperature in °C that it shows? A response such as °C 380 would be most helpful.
°C 16
